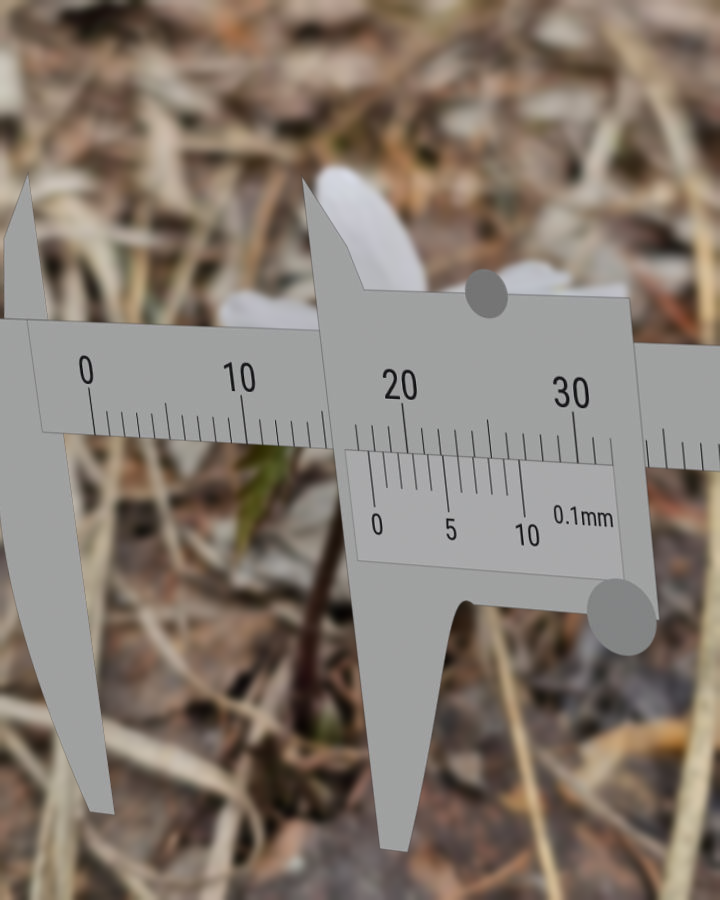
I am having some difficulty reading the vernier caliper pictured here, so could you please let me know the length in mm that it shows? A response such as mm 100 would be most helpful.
mm 17.6
